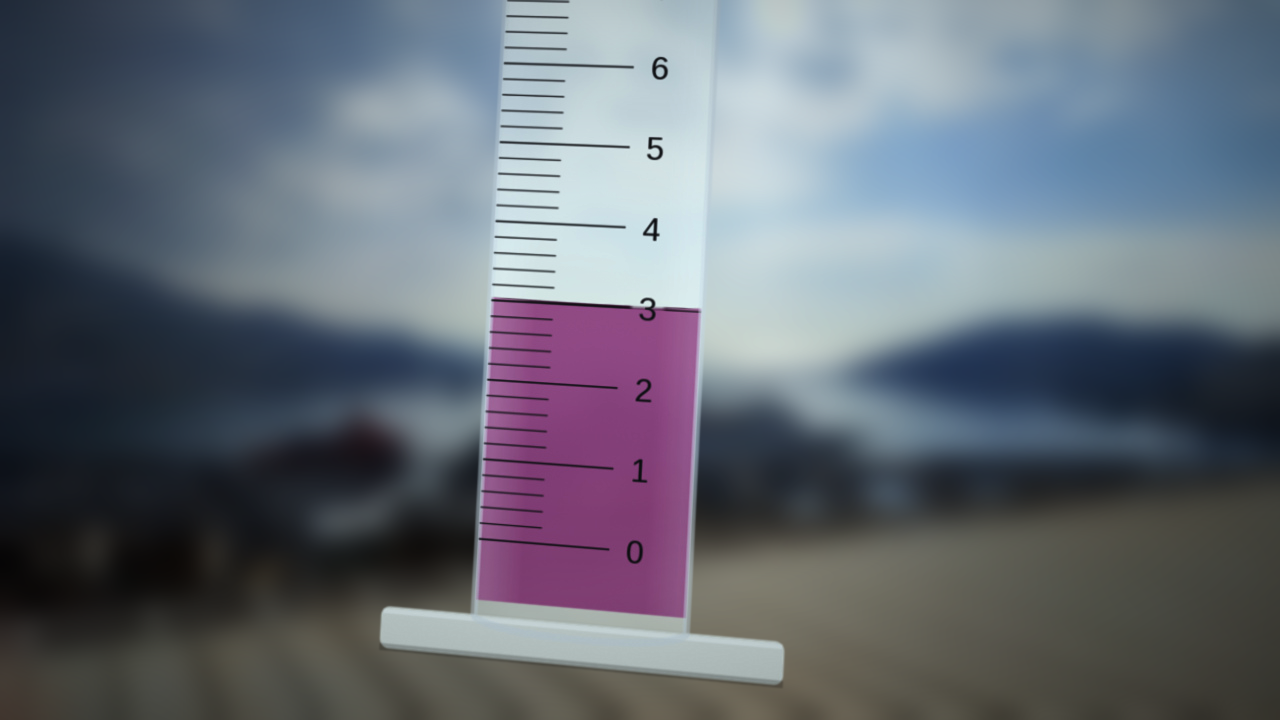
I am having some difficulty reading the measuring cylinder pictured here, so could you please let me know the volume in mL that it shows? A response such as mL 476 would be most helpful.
mL 3
